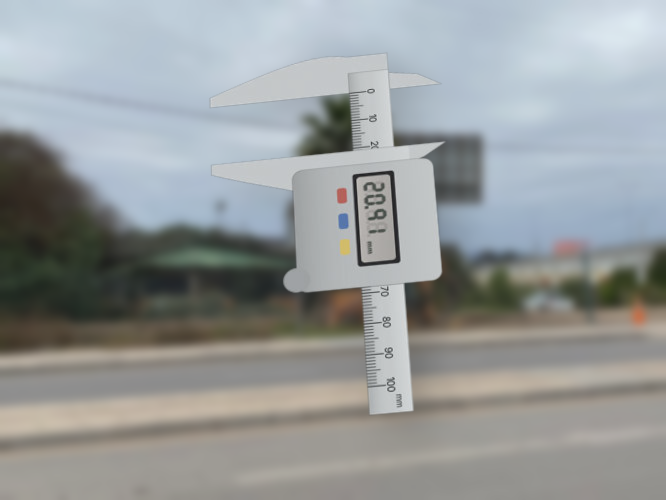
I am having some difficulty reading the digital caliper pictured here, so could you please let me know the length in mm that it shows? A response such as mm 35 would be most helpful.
mm 20.91
